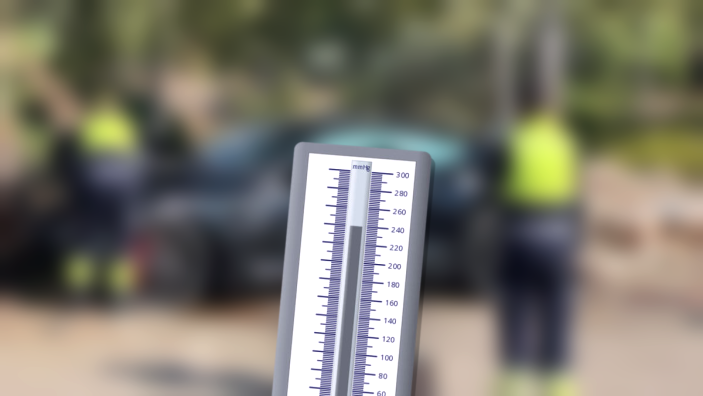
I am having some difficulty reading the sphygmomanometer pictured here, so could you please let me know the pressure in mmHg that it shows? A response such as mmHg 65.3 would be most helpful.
mmHg 240
